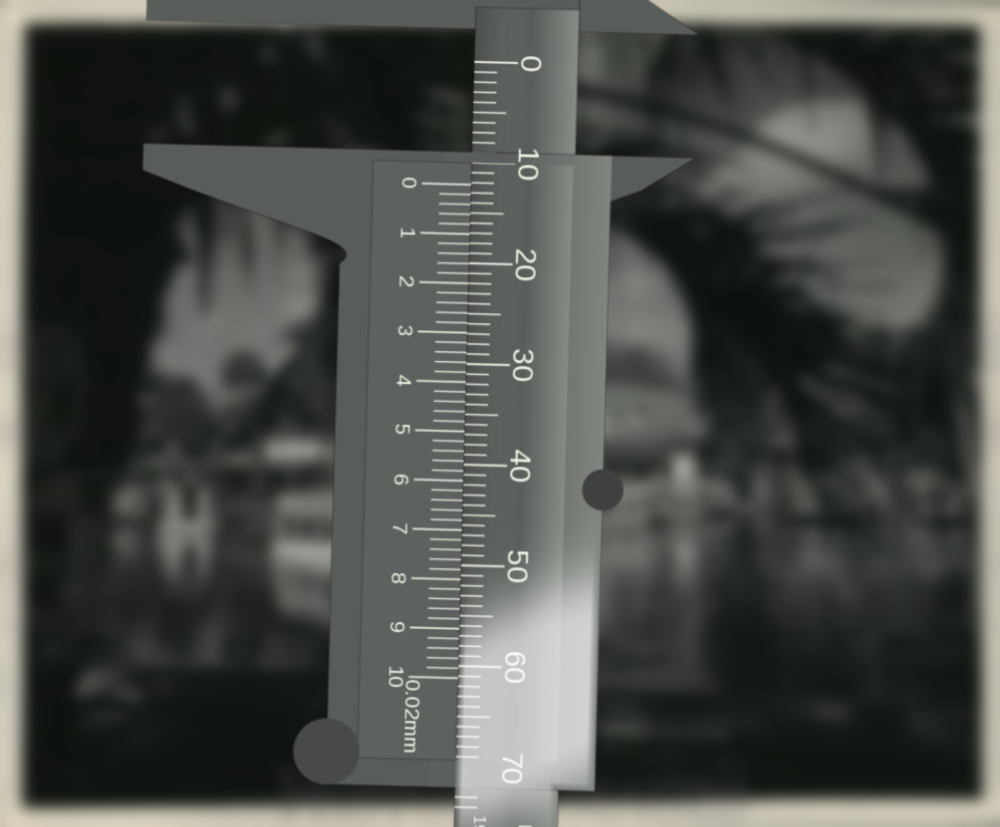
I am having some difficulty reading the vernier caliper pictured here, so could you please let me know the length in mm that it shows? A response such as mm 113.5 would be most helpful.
mm 12.2
